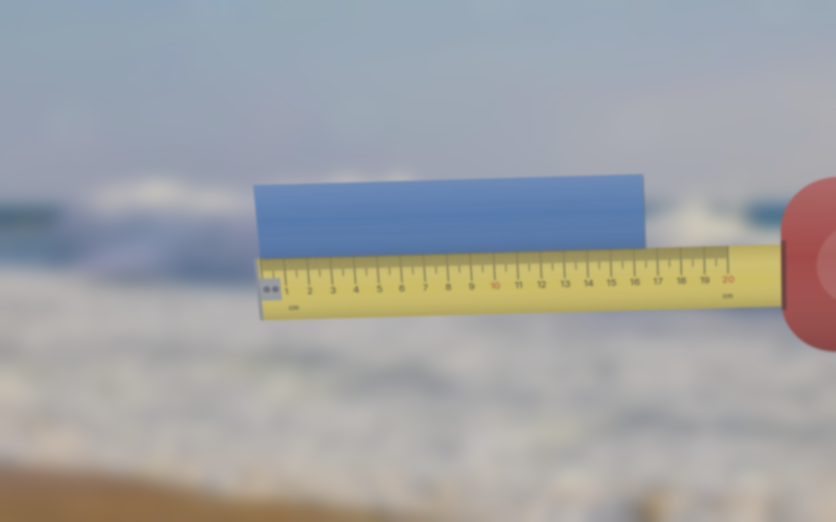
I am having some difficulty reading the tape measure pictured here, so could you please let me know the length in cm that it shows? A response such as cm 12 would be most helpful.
cm 16.5
